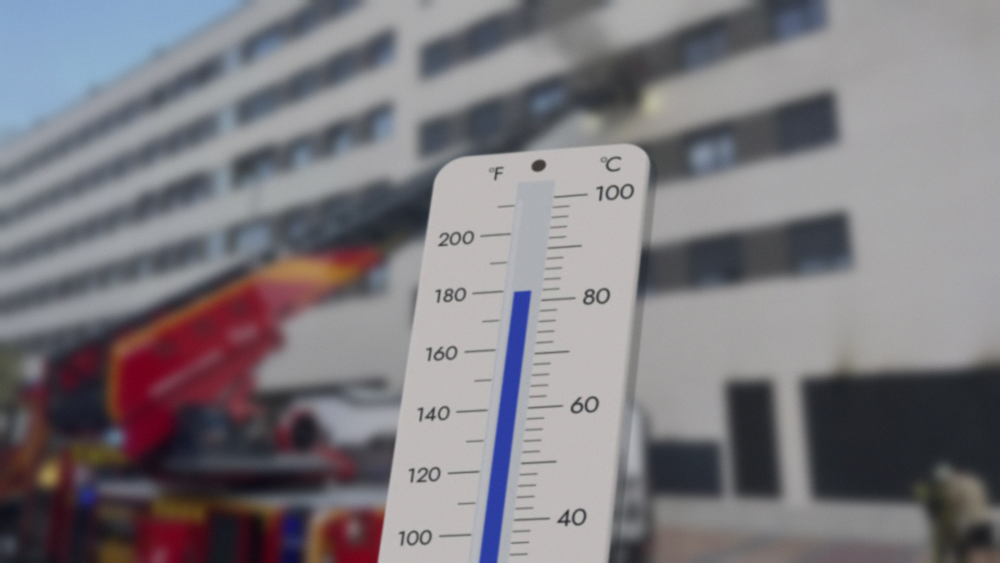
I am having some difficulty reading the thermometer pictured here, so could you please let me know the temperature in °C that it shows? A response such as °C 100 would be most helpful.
°C 82
